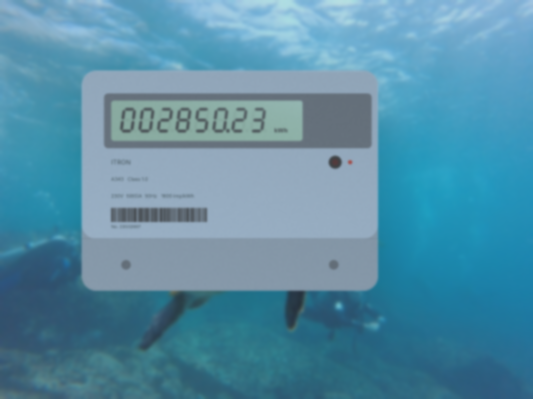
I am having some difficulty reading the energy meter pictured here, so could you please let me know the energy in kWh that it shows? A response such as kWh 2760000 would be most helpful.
kWh 2850.23
